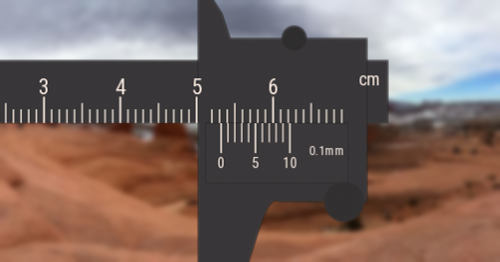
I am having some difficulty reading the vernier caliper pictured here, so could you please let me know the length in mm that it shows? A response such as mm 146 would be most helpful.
mm 53.2
